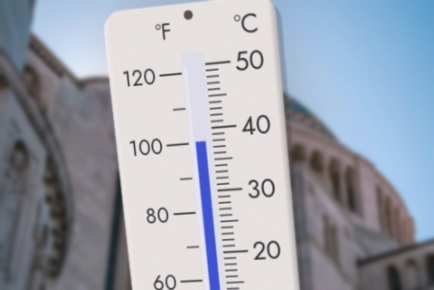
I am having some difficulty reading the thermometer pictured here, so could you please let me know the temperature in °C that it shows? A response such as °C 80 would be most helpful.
°C 38
